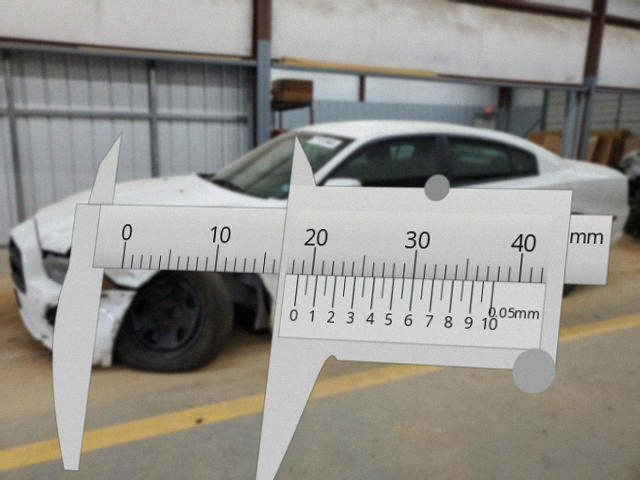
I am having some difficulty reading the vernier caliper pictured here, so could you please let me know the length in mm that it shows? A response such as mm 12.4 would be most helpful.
mm 18.6
